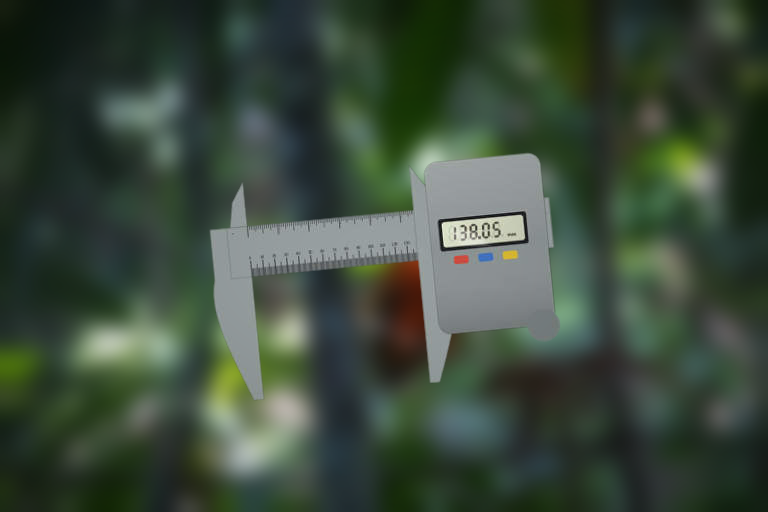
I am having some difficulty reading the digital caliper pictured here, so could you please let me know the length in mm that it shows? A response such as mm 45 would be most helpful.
mm 138.05
